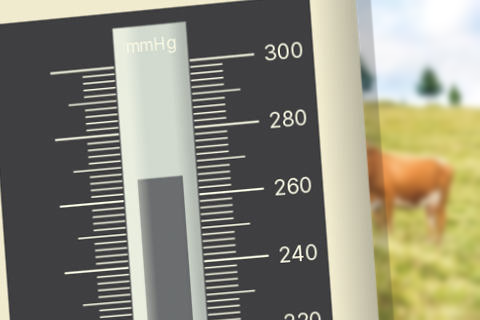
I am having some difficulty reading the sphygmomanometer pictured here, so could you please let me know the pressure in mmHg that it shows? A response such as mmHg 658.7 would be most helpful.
mmHg 266
